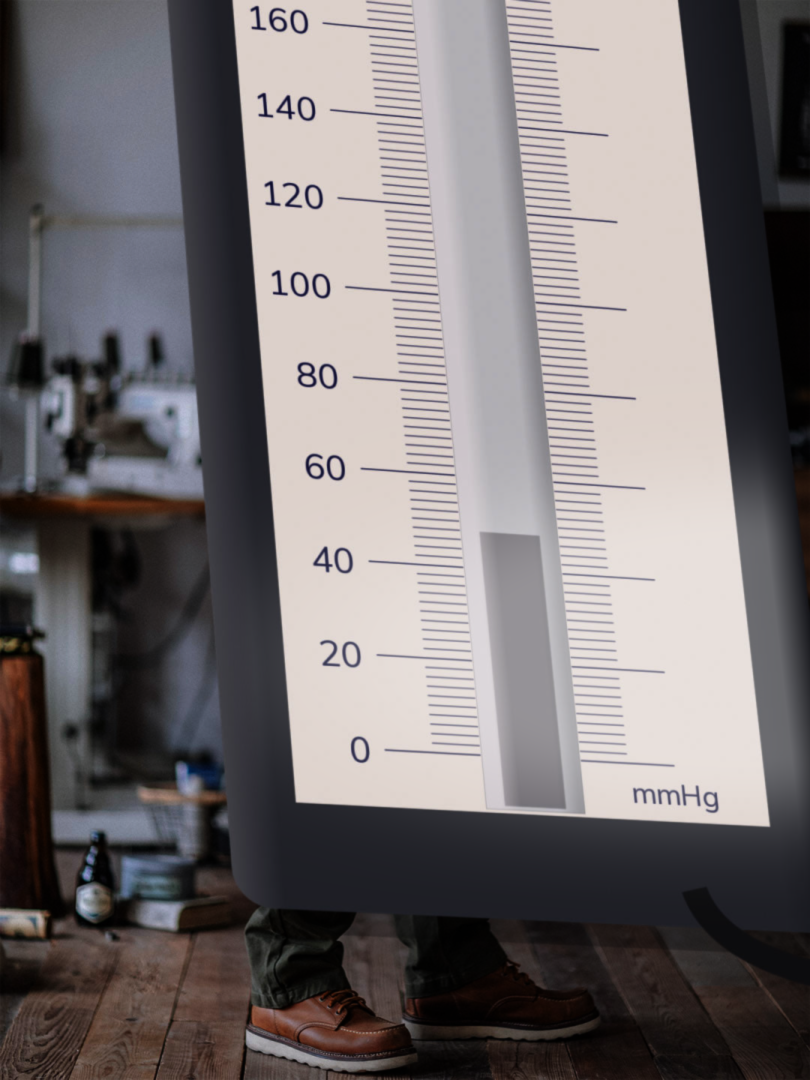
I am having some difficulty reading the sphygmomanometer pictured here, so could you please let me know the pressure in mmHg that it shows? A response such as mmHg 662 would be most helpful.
mmHg 48
